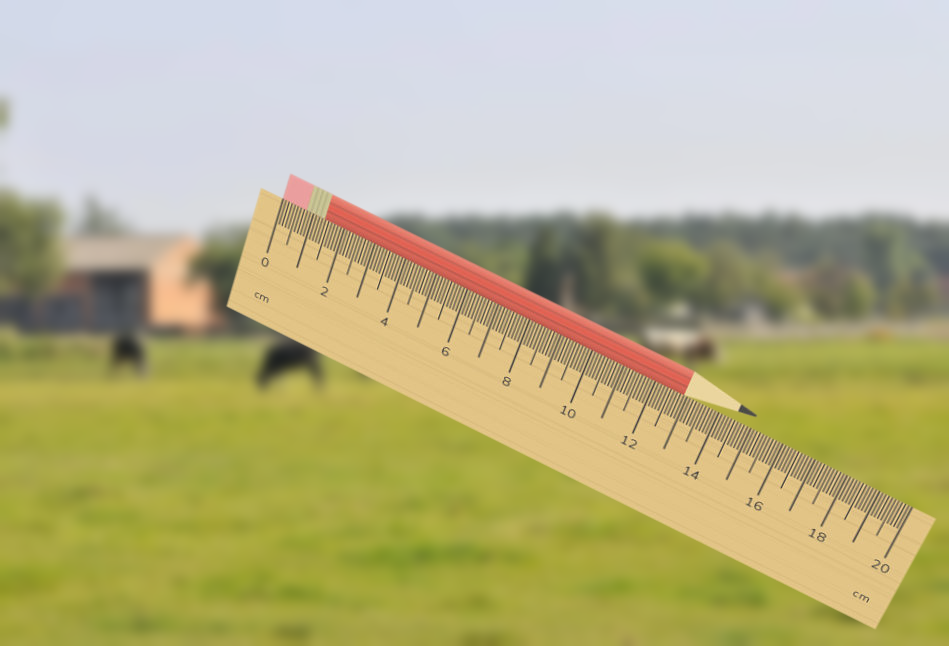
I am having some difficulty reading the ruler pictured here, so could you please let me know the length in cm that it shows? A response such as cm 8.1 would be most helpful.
cm 15
